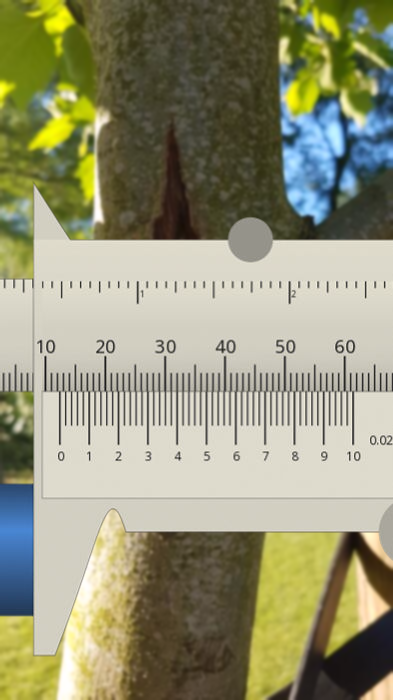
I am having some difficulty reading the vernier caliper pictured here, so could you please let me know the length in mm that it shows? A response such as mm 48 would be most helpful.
mm 12.4
